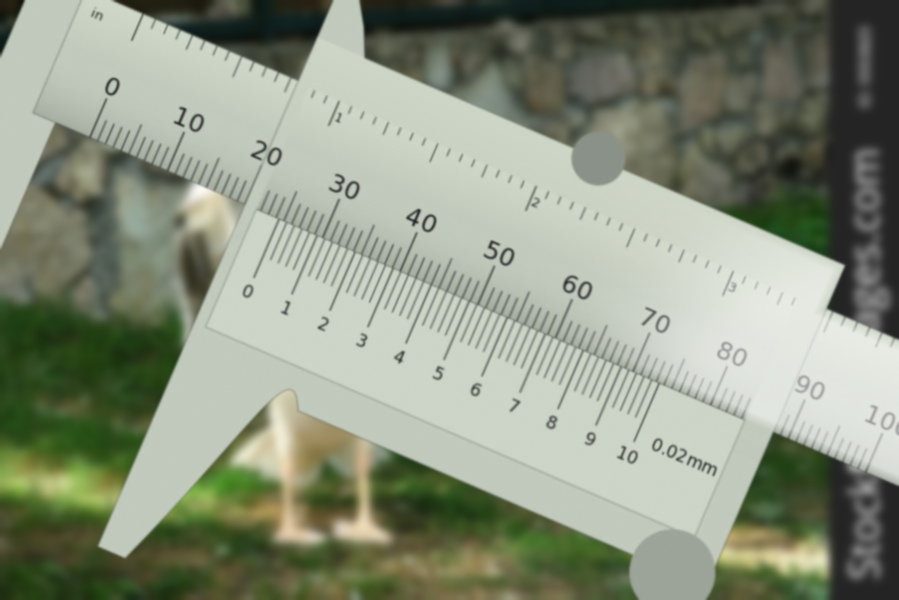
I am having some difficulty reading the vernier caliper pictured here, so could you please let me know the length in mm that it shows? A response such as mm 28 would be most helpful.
mm 24.4
